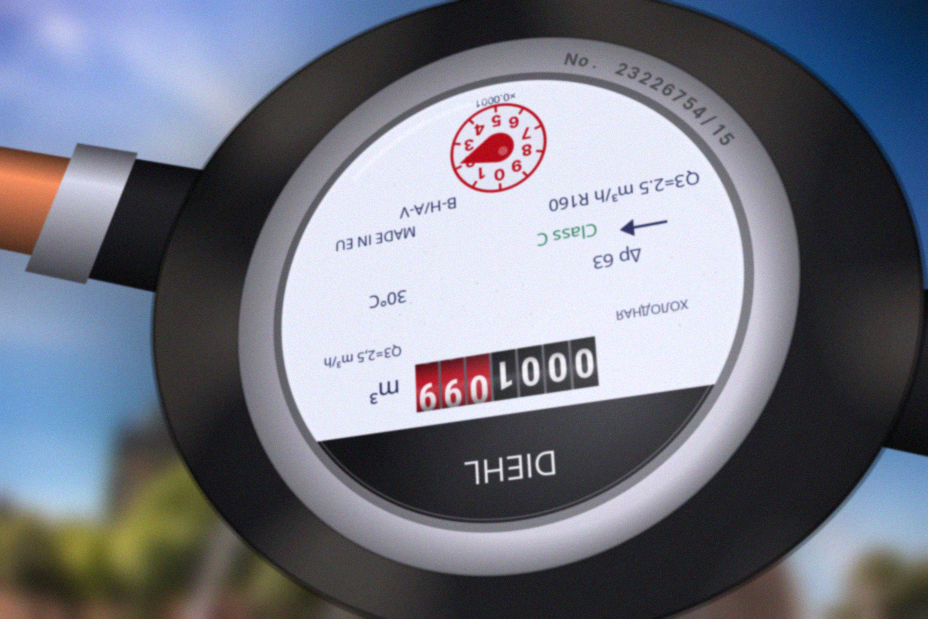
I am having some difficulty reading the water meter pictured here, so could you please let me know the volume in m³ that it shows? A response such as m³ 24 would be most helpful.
m³ 1.0992
